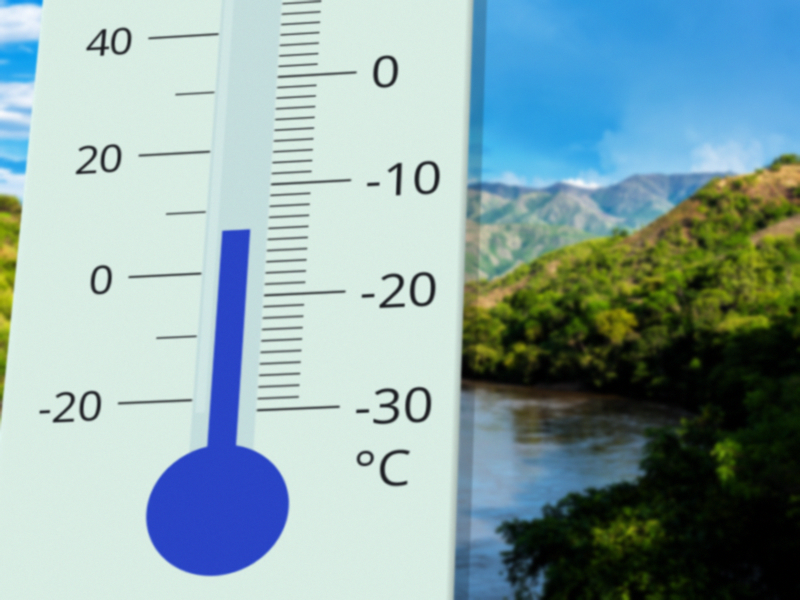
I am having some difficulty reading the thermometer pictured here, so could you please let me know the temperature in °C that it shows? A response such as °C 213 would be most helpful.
°C -14
